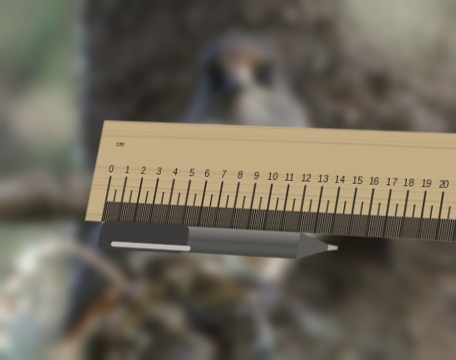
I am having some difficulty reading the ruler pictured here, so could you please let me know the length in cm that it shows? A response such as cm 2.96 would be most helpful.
cm 14.5
